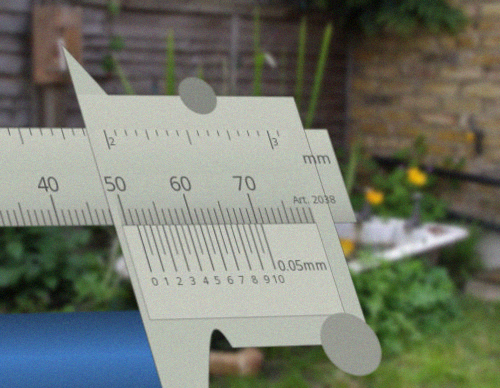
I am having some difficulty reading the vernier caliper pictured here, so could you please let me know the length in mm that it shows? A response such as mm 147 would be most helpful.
mm 51.6
